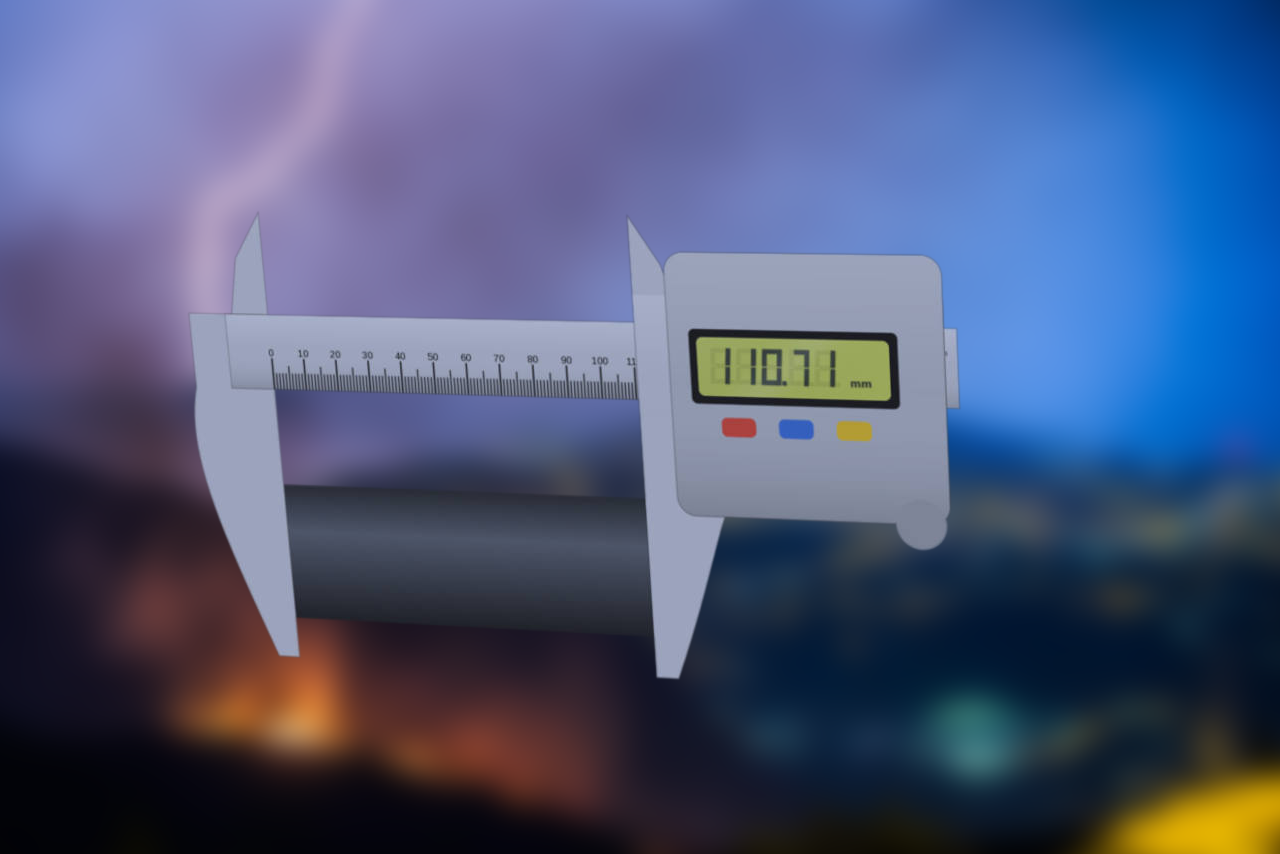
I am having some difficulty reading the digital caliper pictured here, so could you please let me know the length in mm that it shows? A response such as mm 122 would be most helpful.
mm 110.71
